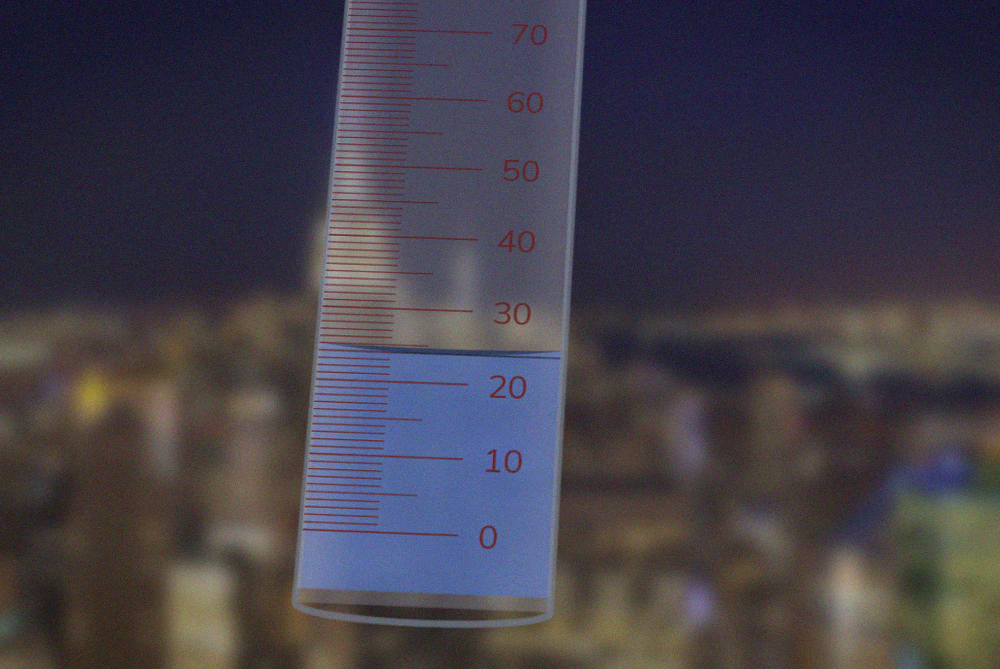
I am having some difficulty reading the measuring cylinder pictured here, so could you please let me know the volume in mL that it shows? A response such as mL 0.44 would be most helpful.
mL 24
